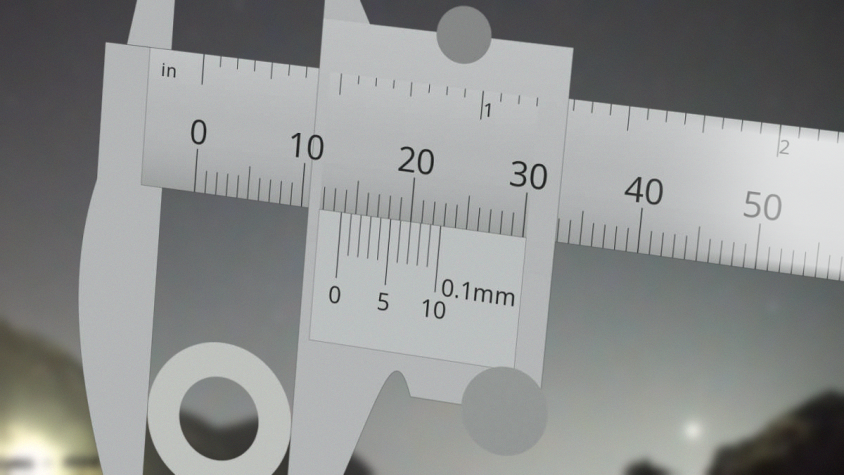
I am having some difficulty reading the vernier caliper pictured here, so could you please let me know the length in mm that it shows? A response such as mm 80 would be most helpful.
mm 13.7
